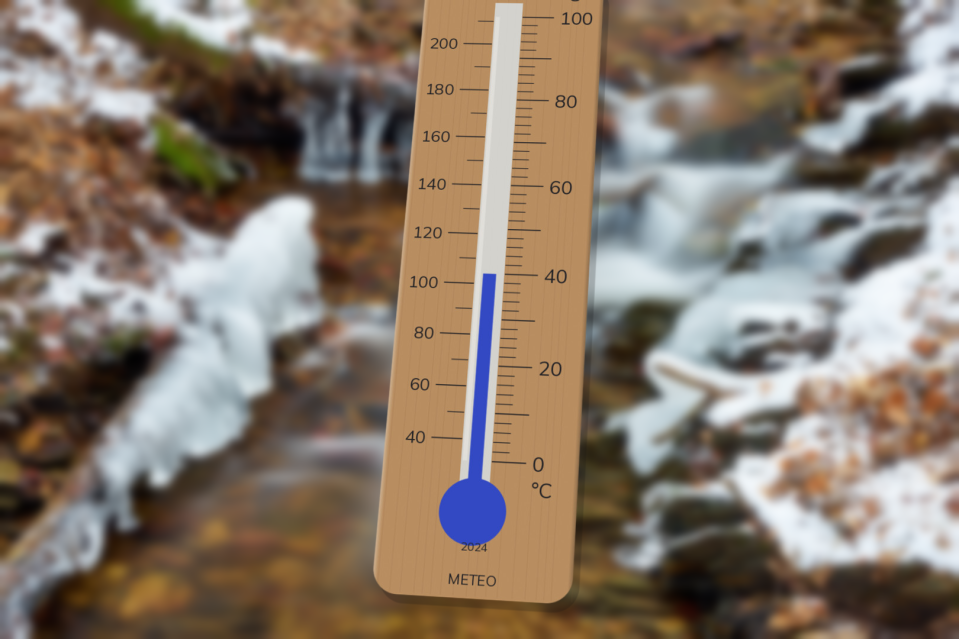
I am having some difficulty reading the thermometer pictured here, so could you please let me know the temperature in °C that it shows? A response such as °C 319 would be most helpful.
°C 40
